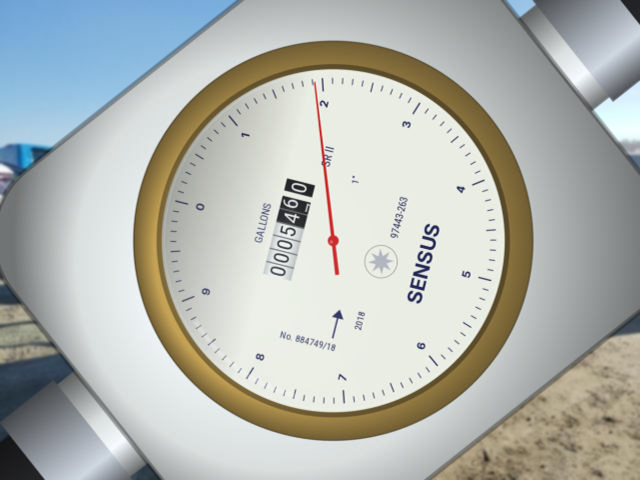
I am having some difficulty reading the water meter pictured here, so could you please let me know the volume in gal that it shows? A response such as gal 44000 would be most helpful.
gal 5461.9
